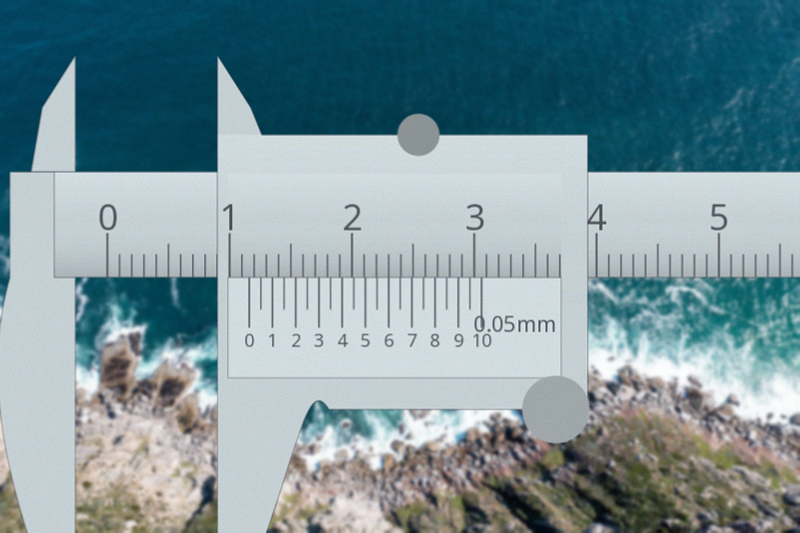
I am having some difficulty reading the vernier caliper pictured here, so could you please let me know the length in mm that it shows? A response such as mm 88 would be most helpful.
mm 11.6
